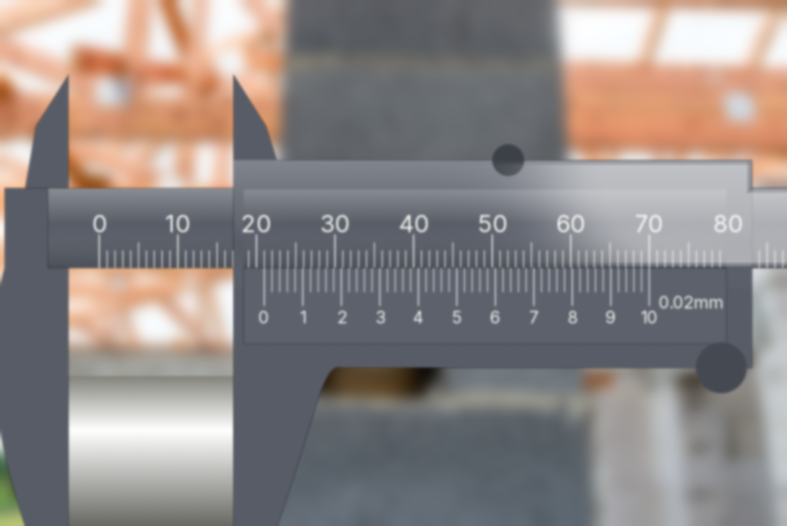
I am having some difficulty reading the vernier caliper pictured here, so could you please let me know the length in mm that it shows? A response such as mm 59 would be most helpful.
mm 21.0
